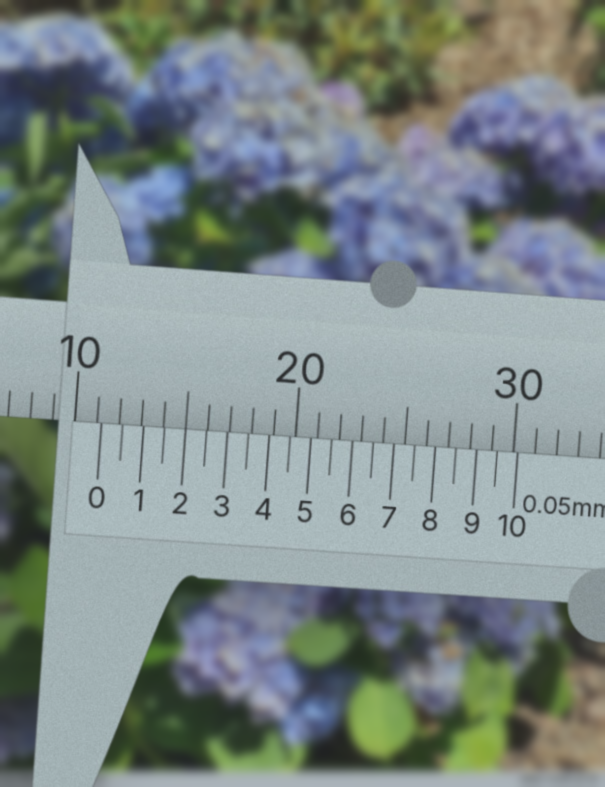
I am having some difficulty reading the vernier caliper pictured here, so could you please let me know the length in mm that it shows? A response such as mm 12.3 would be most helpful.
mm 11.2
